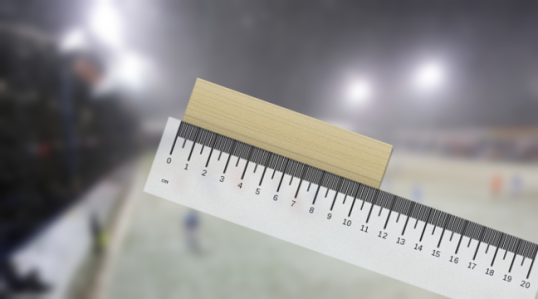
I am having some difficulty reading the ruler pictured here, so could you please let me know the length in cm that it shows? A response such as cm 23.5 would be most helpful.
cm 11
